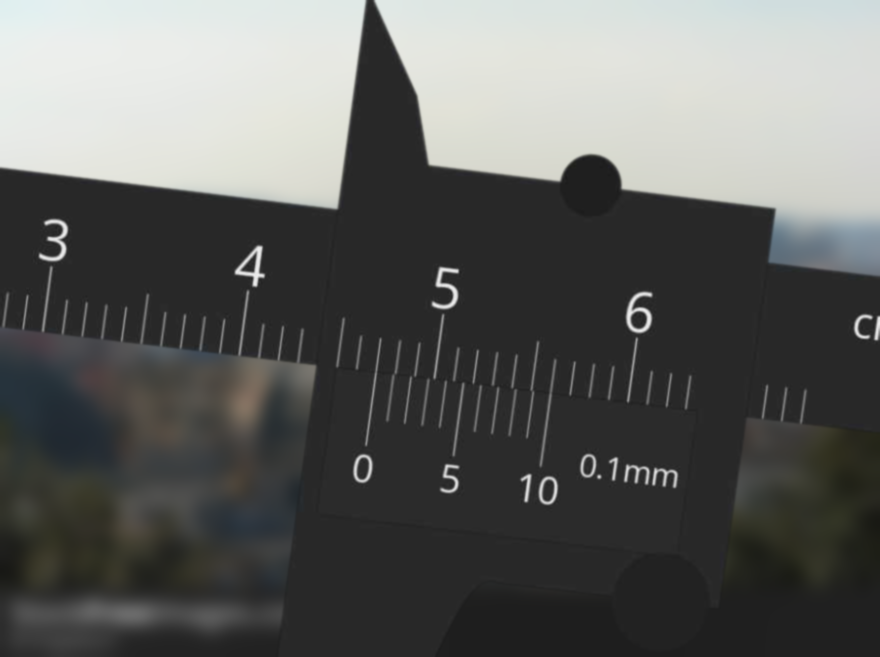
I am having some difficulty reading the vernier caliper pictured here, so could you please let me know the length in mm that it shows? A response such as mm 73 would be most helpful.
mm 47.0
